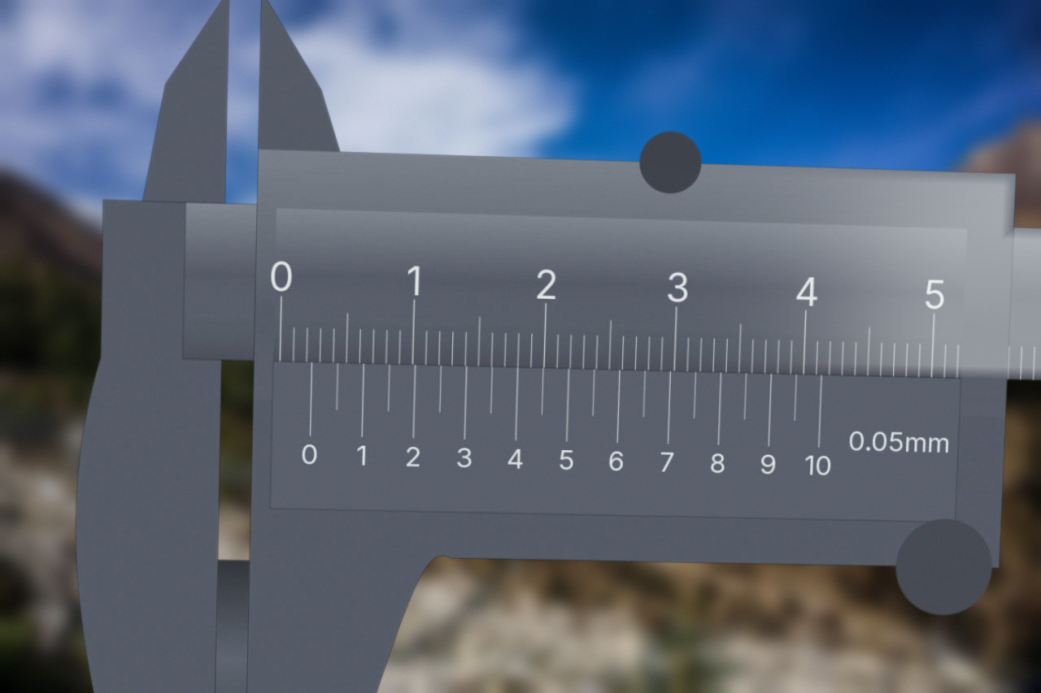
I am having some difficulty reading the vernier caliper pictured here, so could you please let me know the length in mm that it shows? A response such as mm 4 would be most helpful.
mm 2.4
